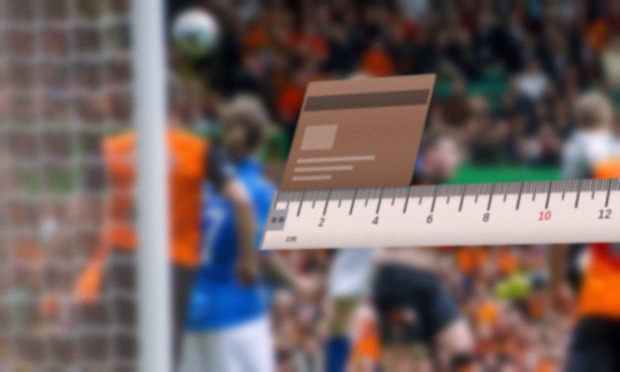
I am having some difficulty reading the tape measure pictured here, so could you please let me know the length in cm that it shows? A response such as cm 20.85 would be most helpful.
cm 5
